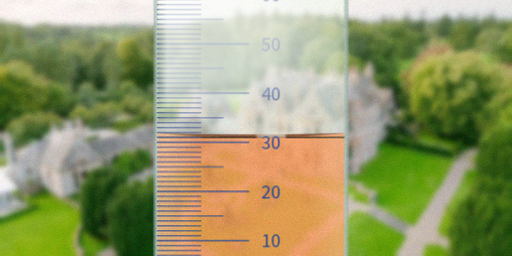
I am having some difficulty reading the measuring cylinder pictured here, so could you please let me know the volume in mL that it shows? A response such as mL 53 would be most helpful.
mL 31
